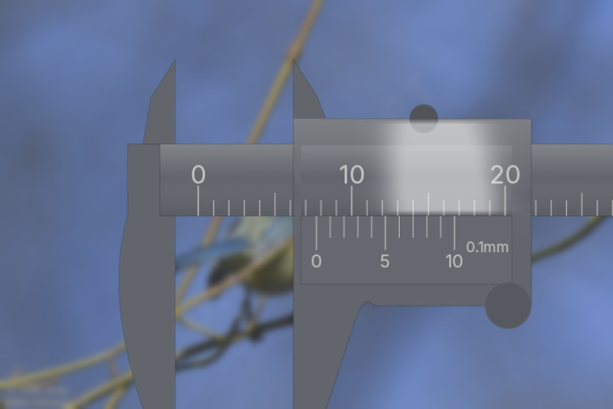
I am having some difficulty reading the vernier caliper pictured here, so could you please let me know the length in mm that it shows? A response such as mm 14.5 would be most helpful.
mm 7.7
